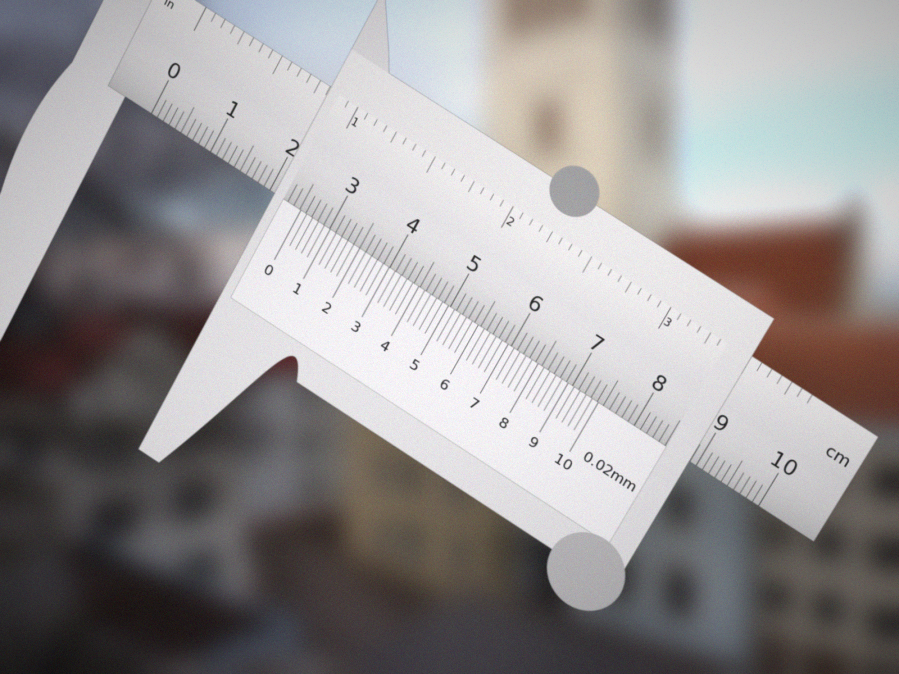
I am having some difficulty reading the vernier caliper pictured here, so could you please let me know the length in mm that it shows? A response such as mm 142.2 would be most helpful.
mm 25.2
